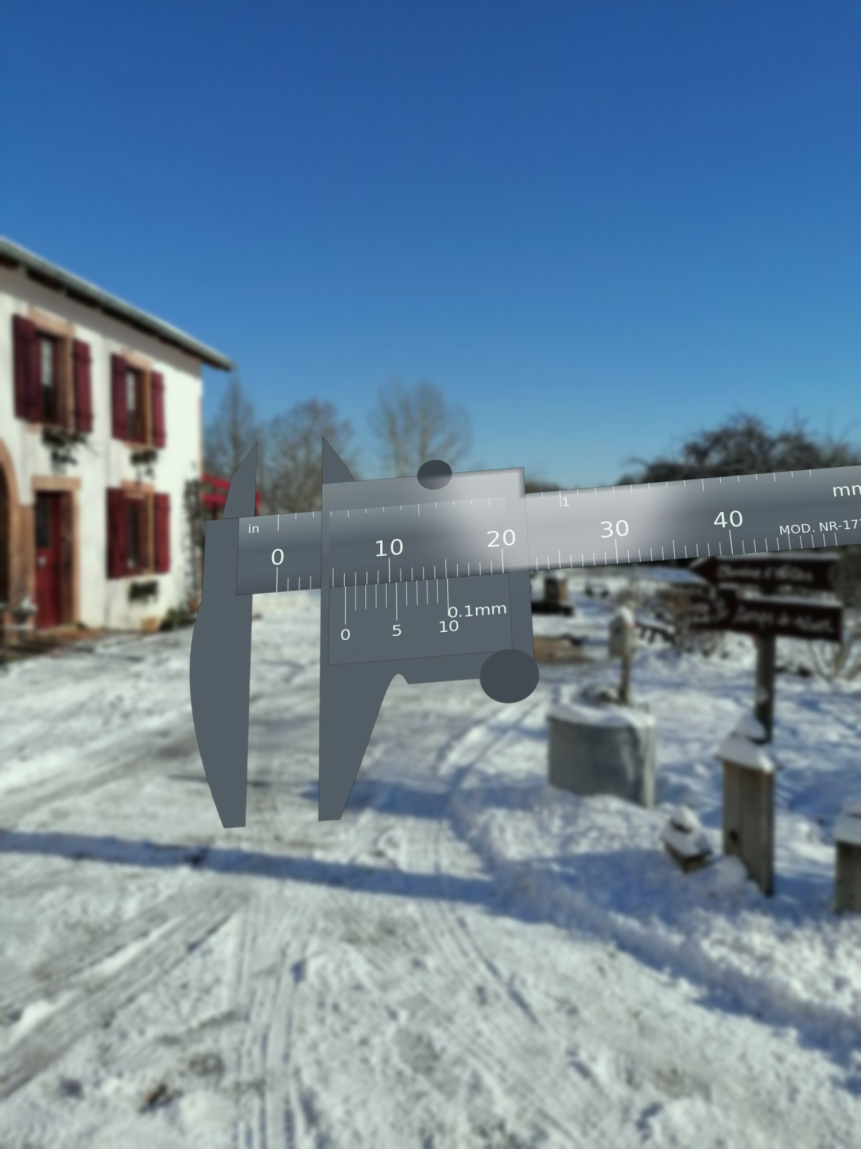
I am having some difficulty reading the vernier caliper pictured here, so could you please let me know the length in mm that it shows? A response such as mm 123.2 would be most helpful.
mm 6.1
